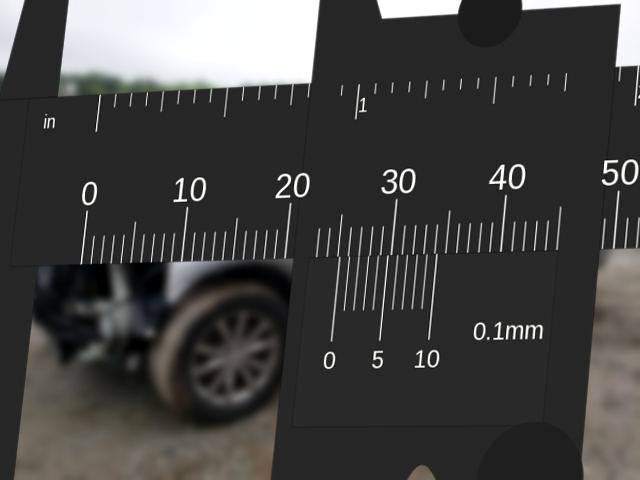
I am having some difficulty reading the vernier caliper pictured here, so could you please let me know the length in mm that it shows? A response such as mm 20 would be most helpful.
mm 25.2
